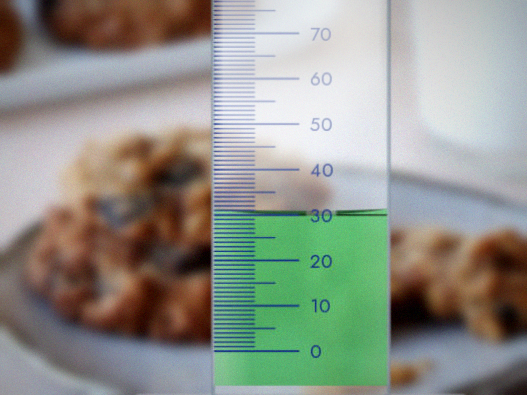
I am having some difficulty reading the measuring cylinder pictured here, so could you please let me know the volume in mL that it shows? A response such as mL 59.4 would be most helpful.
mL 30
